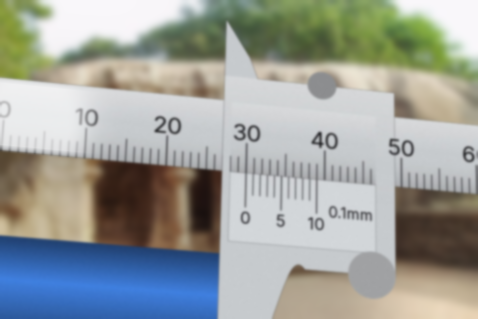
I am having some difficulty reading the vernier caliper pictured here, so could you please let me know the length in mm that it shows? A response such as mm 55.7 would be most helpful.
mm 30.0
